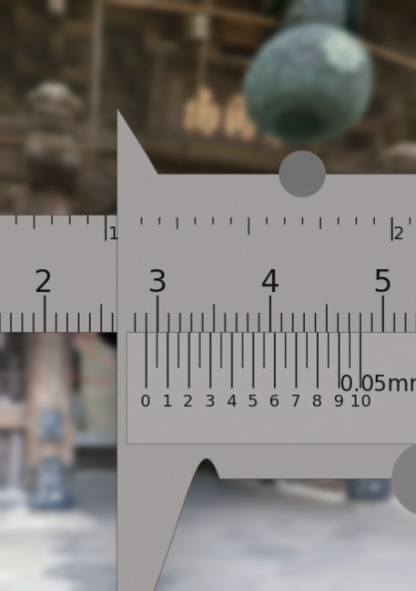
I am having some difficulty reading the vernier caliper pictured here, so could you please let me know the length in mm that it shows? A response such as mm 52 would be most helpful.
mm 29.0
